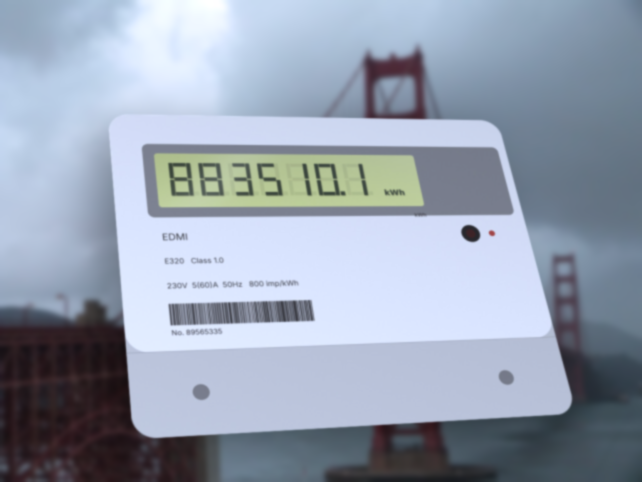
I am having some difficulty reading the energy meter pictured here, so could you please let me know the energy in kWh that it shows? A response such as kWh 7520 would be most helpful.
kWh 883510.1
